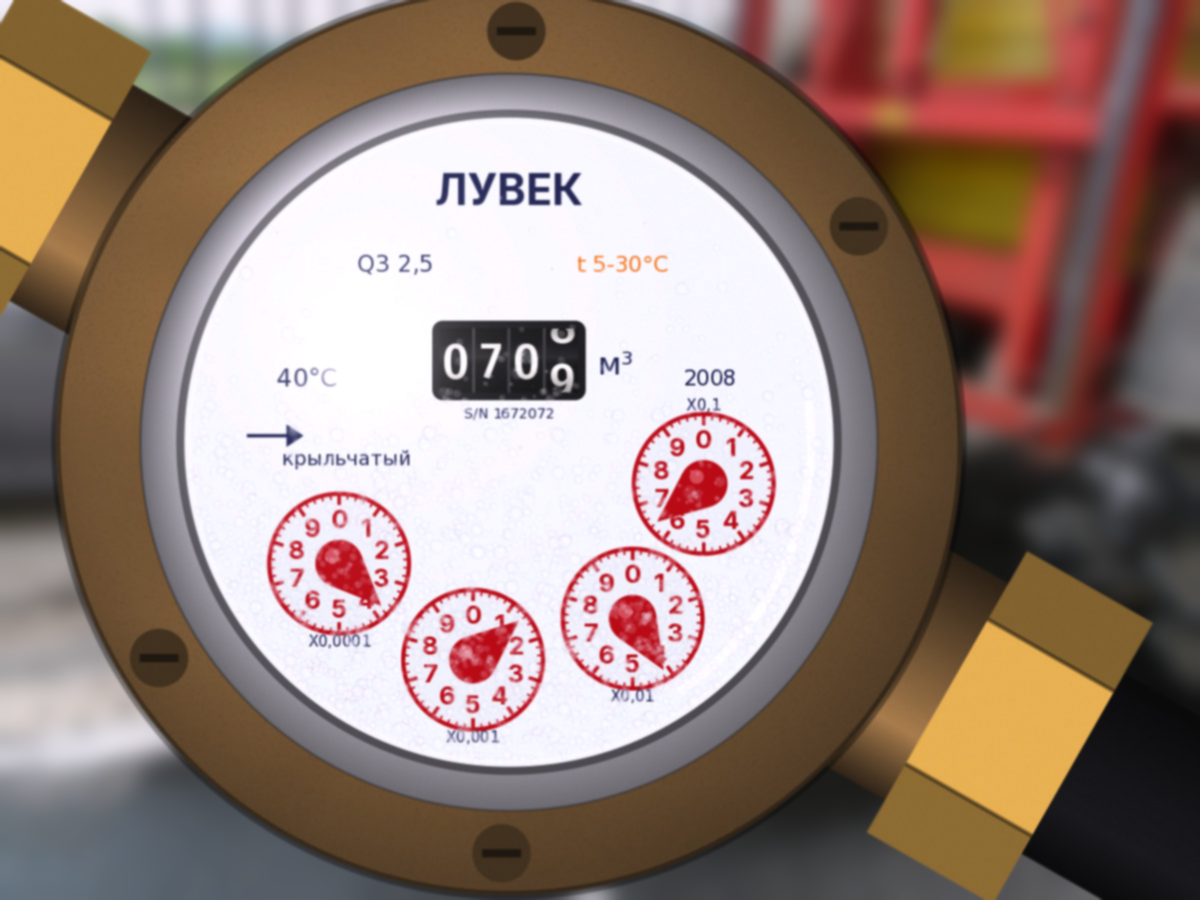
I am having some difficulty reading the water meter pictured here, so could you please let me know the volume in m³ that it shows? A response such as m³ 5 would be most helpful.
m³ 708.6413
